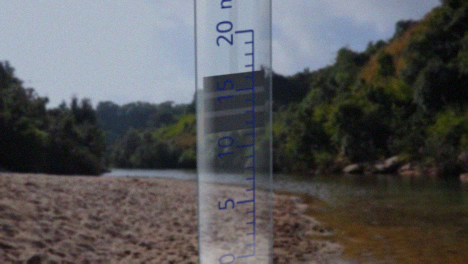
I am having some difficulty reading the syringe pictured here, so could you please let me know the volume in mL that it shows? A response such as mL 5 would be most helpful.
mL 11.5
